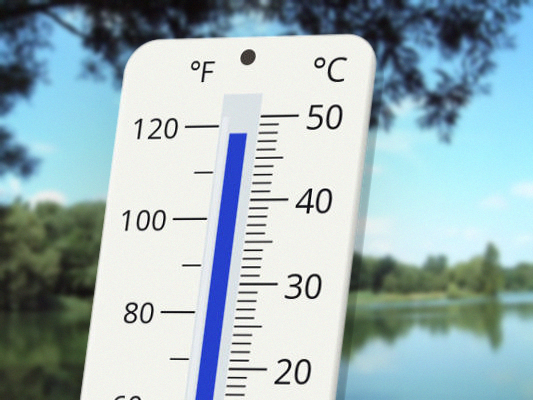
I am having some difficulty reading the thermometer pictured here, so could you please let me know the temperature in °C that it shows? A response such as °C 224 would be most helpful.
°C 48
